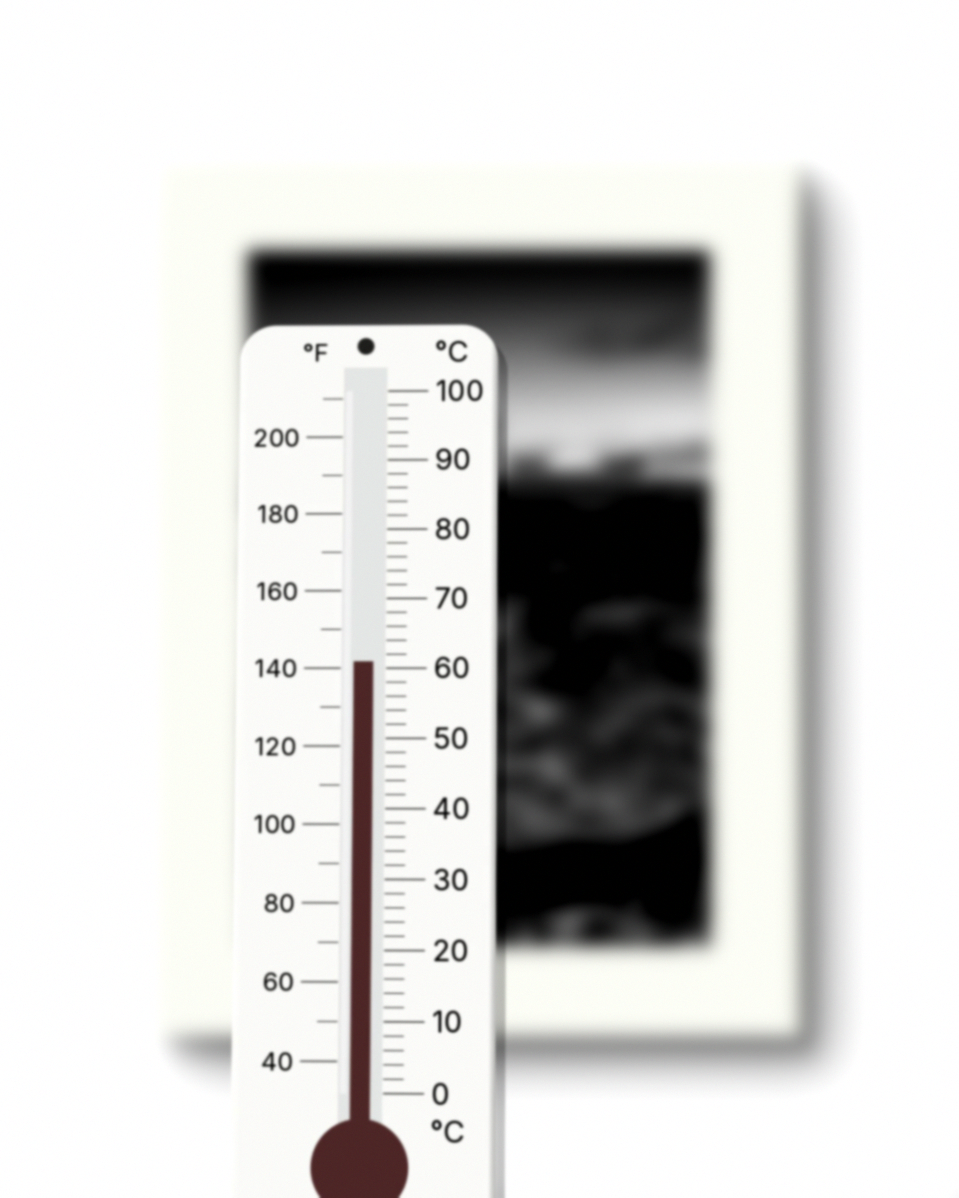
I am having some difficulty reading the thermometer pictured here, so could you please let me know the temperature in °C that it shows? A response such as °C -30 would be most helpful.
°C 61
